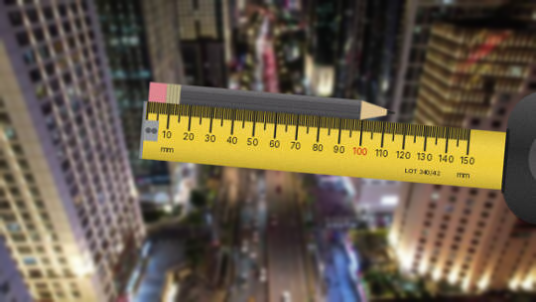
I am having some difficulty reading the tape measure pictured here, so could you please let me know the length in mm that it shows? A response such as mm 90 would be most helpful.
mm 115
